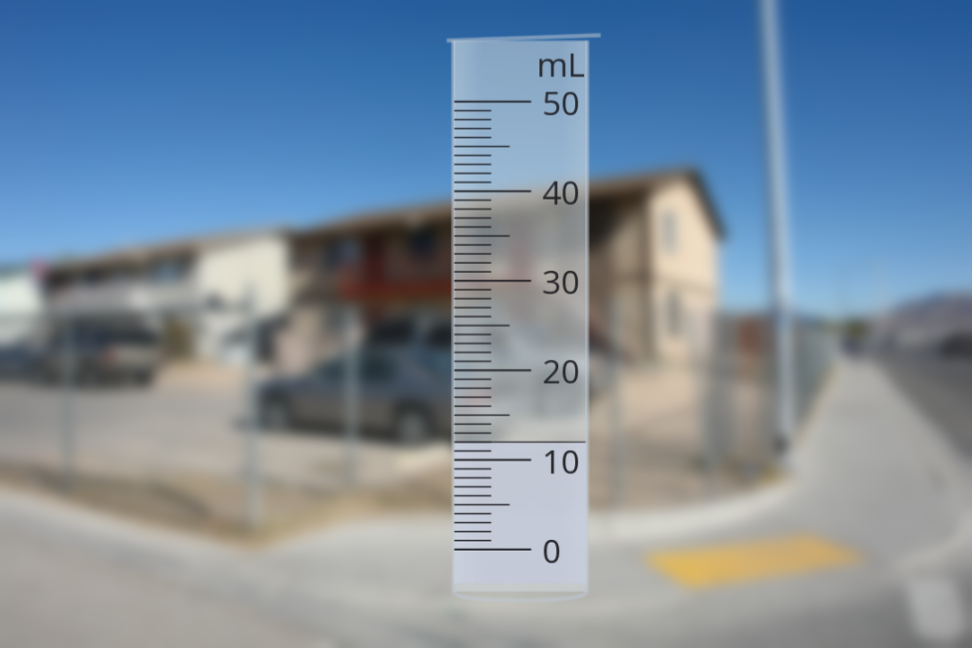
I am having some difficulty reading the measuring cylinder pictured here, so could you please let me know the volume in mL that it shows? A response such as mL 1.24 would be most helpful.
mL 12
